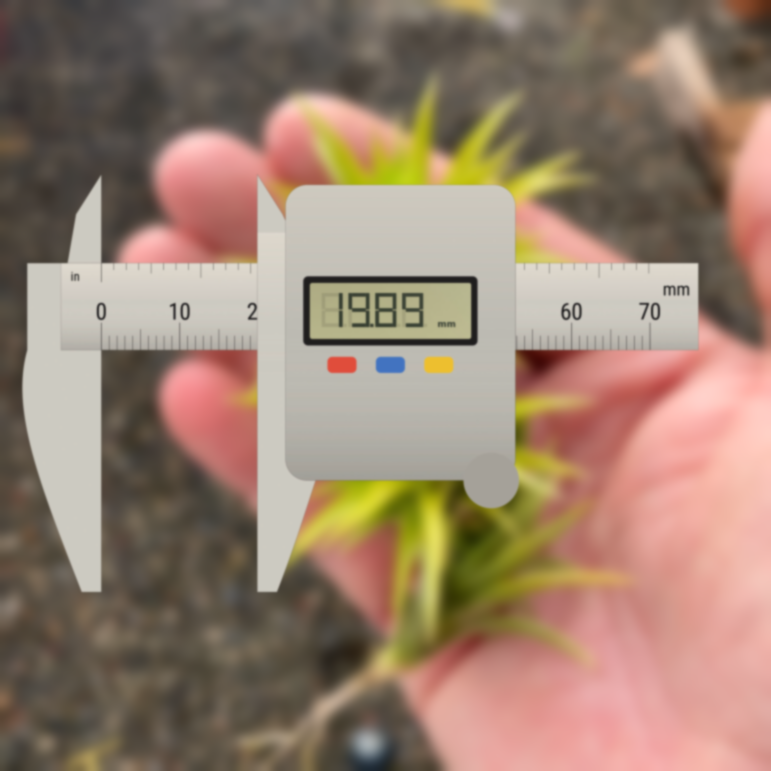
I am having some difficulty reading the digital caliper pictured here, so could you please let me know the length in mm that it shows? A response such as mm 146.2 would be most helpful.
mm 19.89
